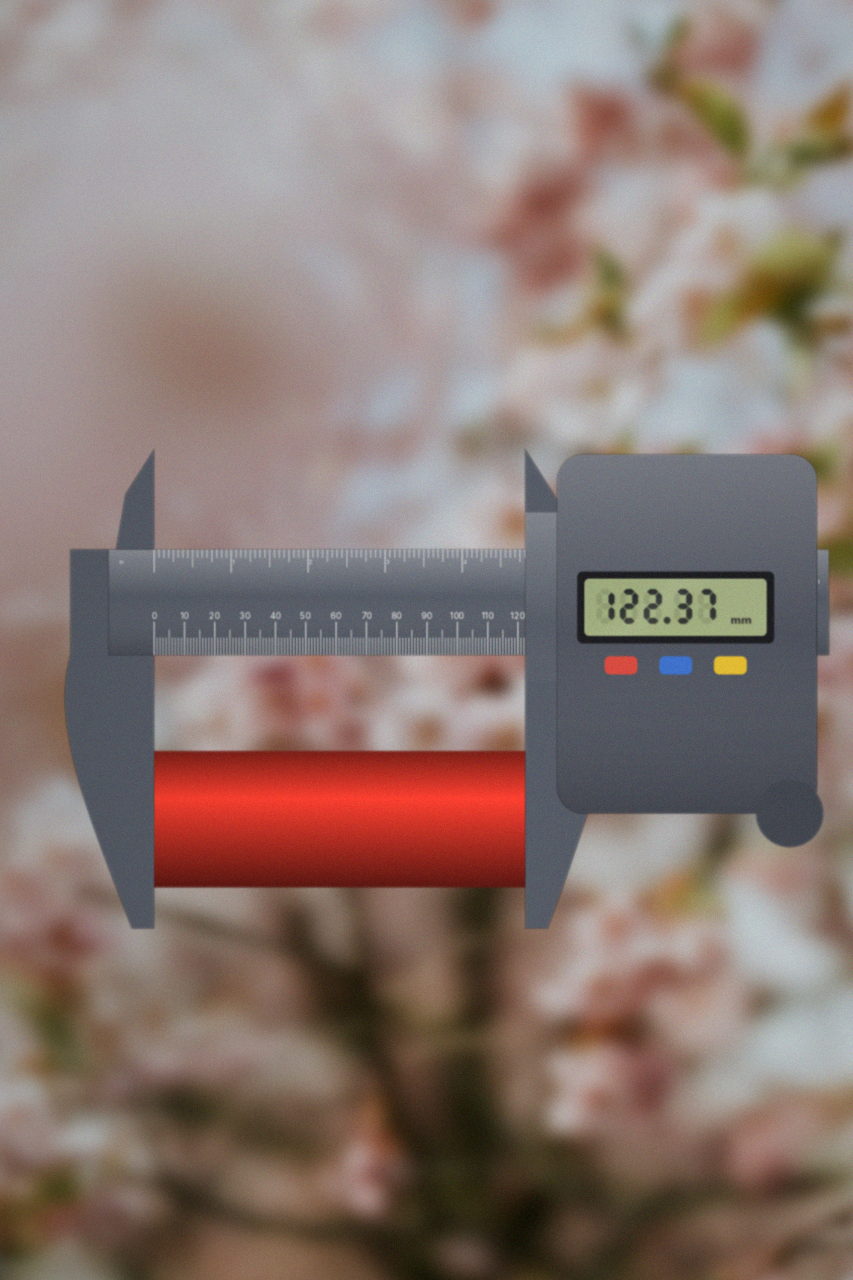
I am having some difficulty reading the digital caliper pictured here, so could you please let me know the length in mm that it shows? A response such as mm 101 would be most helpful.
mm 122.37
